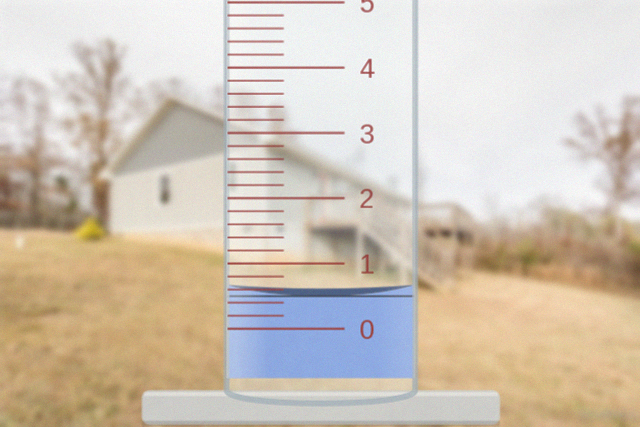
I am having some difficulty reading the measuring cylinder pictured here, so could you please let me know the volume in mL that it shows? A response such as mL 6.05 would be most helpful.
mL 0.5
